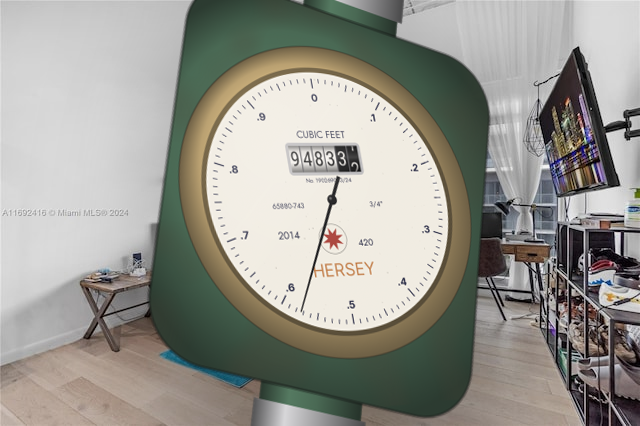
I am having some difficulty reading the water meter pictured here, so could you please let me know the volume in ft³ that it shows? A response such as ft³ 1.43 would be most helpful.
ft³ 948331.57
